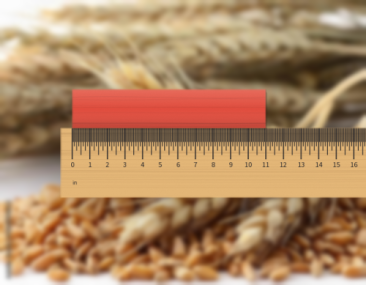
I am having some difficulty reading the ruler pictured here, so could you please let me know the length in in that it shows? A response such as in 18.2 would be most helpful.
in 11
